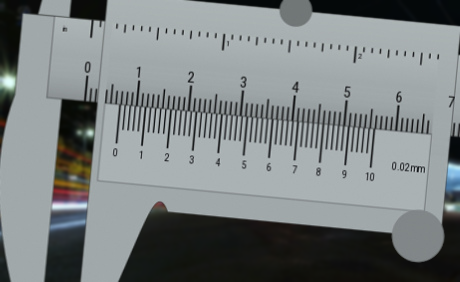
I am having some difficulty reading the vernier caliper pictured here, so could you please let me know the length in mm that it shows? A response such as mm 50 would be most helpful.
mm 6.8
